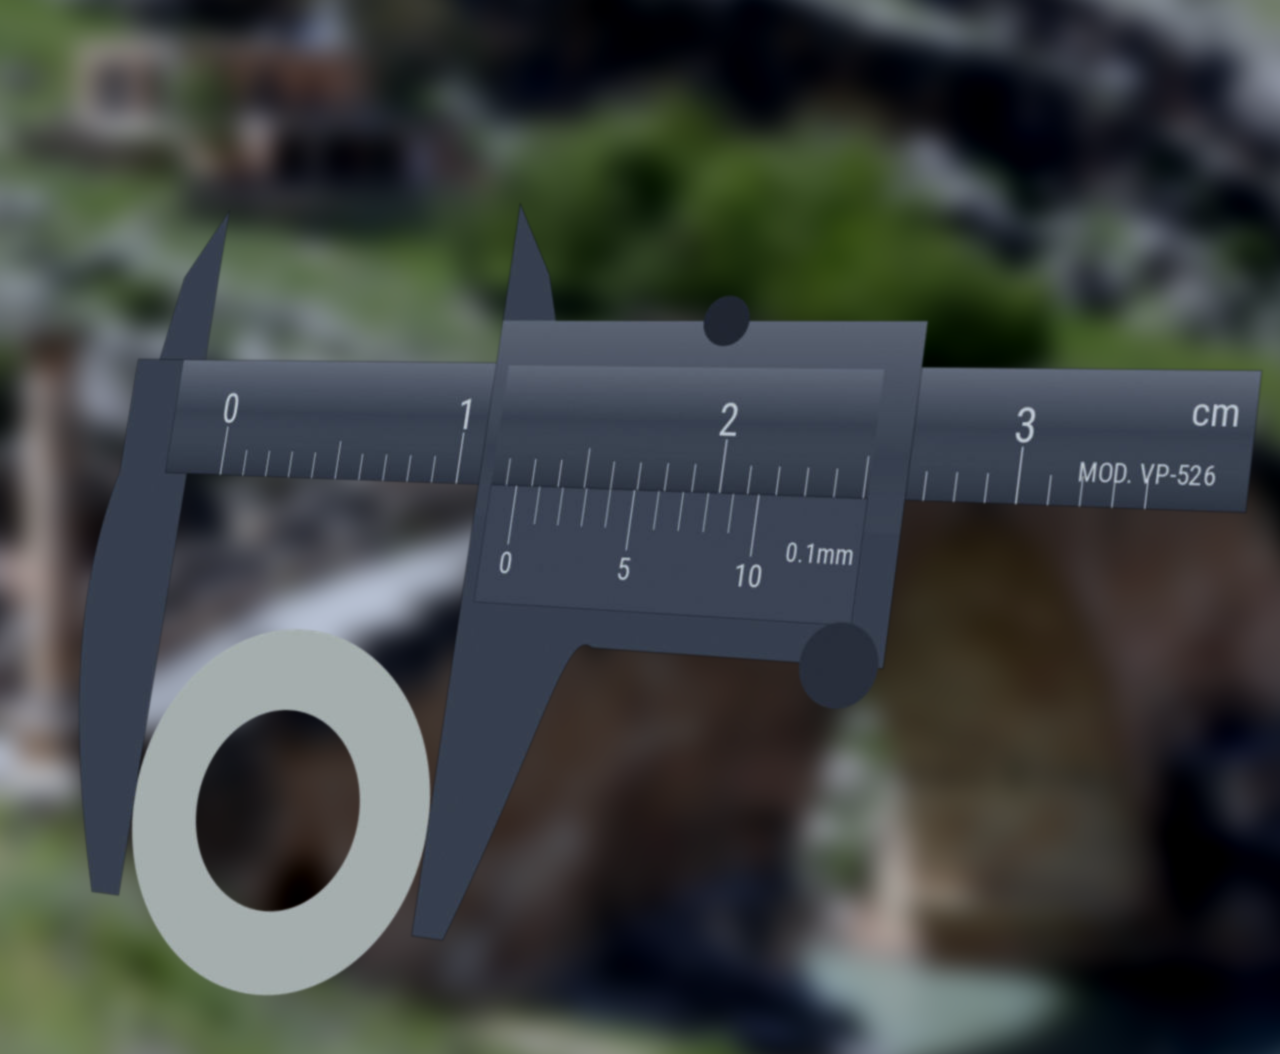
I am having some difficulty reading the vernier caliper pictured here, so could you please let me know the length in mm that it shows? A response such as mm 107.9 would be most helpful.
mm 12.4
